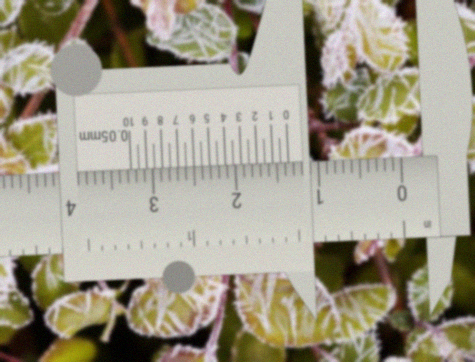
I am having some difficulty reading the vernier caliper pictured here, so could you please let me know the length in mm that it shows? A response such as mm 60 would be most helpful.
mm 13.6
